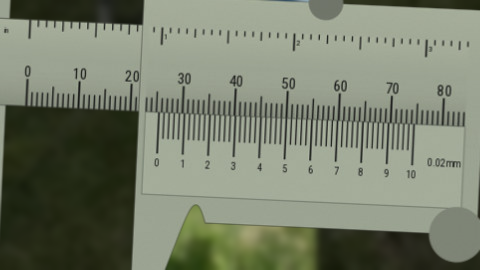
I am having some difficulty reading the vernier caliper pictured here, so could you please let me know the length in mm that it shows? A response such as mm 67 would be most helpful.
mm 25.5
